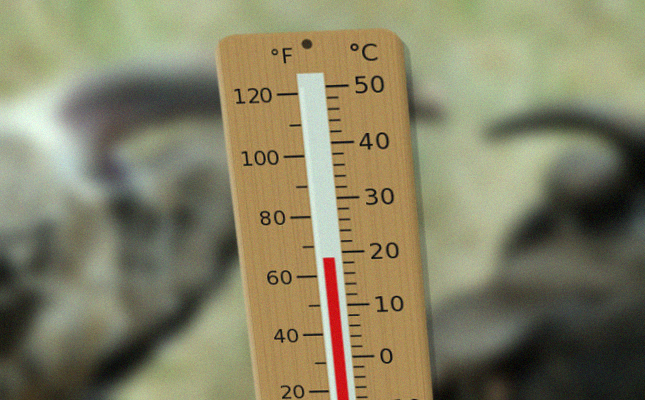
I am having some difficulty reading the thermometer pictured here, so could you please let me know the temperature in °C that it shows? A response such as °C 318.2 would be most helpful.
°C 19
